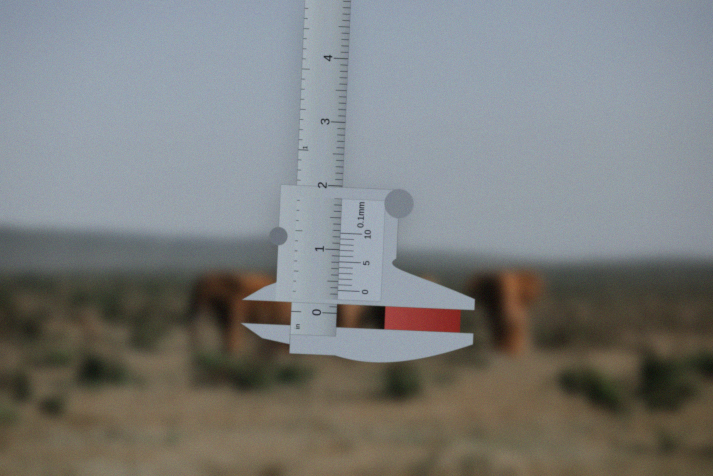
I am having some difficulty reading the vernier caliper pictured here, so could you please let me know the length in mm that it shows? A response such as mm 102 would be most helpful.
mm 3.6
